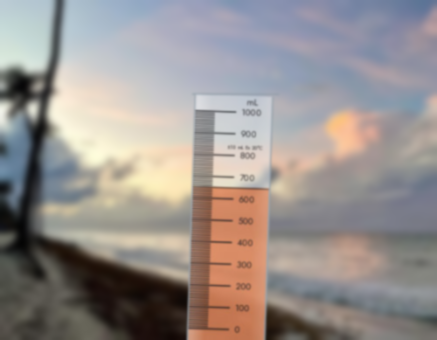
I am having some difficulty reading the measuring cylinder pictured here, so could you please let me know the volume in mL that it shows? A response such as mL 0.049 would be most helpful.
mL 650
